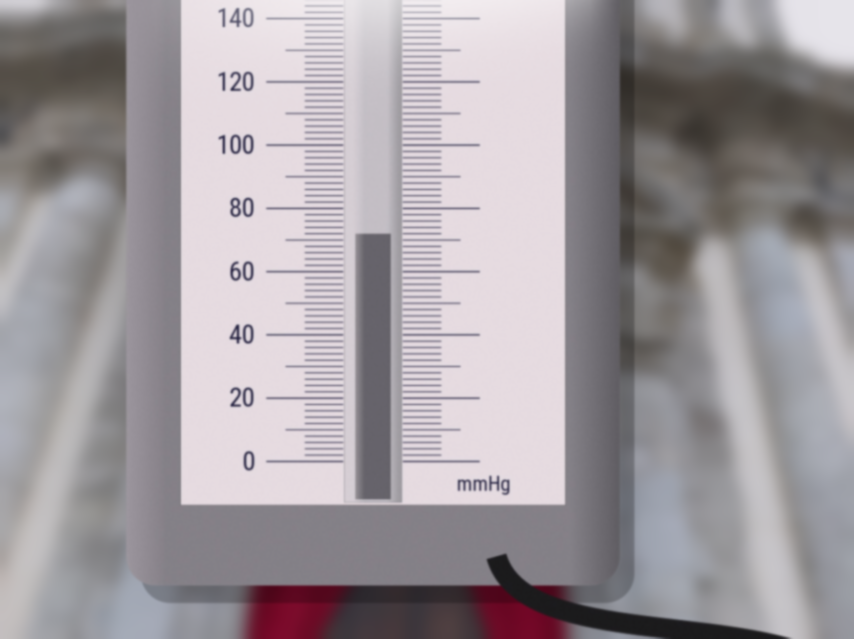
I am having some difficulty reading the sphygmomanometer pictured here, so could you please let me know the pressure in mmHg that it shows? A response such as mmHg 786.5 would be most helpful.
mmHg 72
